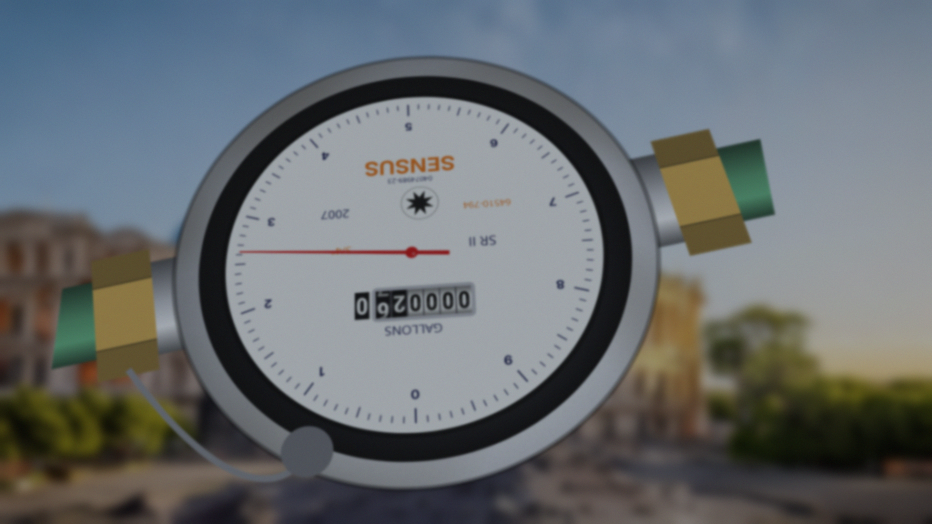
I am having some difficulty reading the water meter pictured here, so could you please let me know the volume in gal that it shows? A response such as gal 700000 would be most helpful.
gal 262.6
